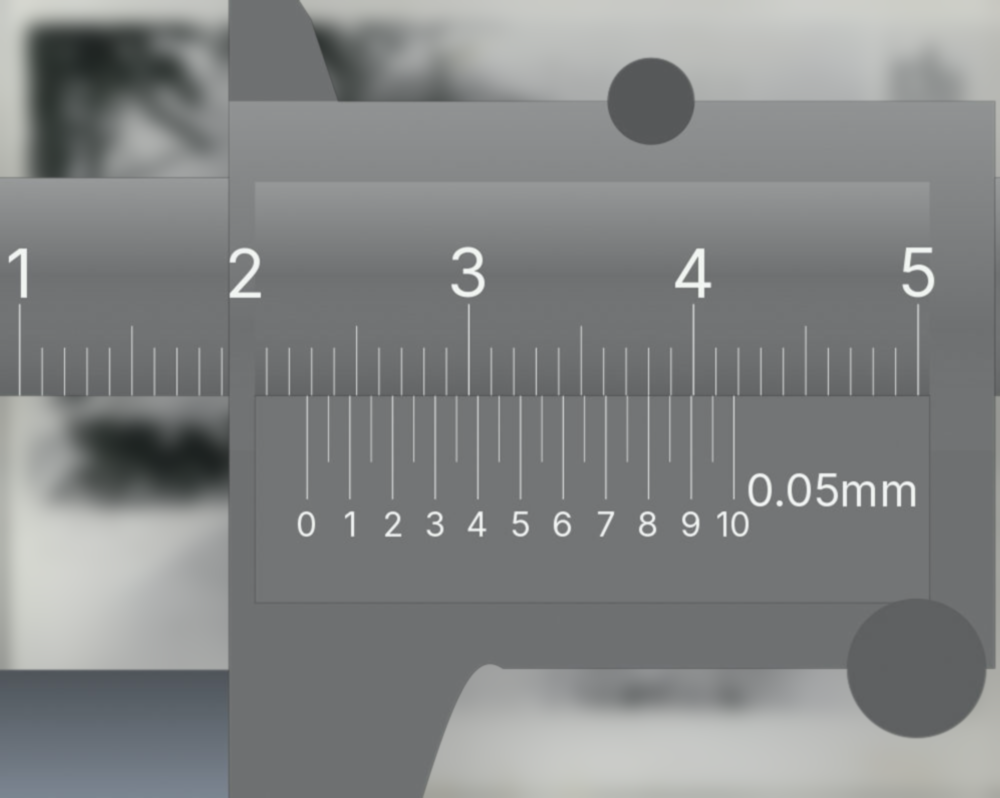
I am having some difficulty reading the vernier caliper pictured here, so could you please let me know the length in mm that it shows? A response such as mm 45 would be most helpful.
mm 22.8
